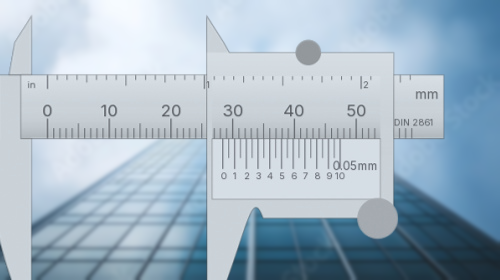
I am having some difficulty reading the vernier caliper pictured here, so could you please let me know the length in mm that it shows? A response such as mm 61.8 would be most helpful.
mm 28.4
